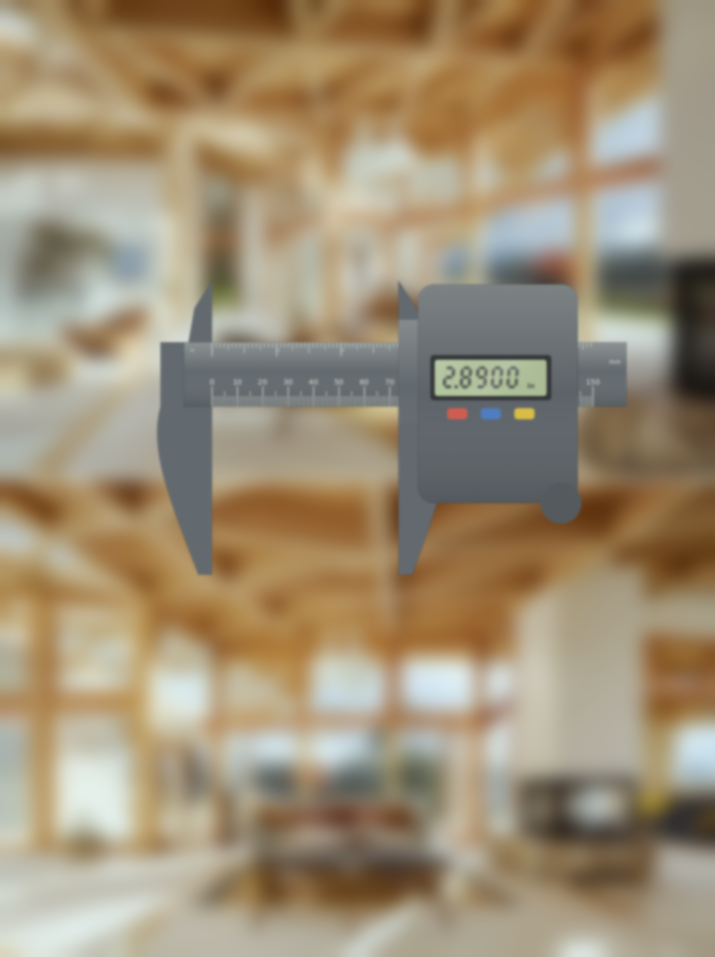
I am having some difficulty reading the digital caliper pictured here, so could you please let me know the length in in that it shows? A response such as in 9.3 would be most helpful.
in 2.8900
